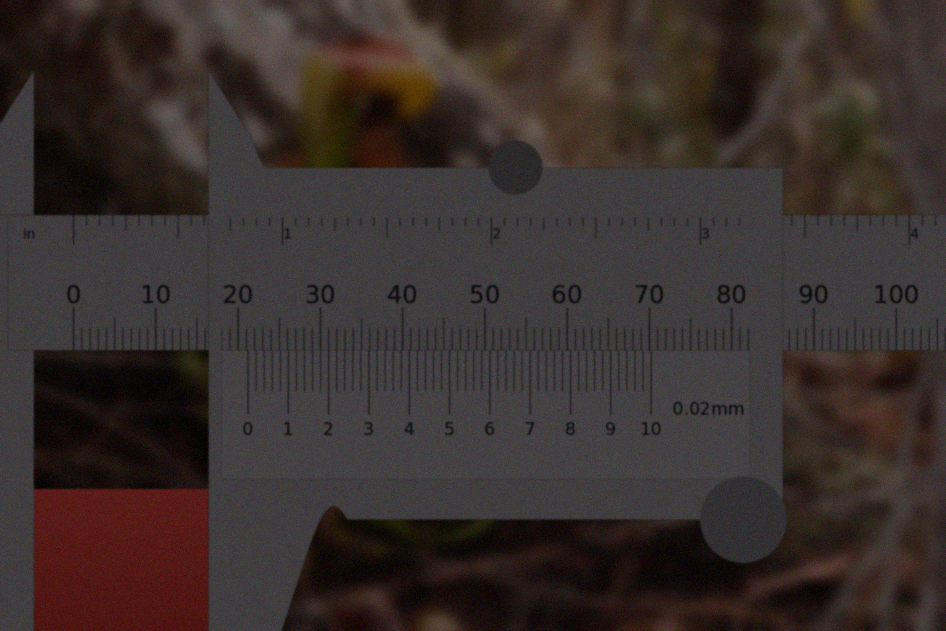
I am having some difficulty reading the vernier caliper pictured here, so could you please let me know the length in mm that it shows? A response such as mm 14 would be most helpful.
mm 21.2
